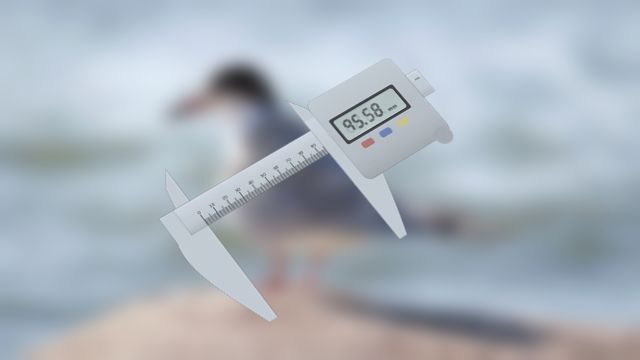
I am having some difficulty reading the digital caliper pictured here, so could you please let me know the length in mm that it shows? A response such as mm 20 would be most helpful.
mm 95.58
